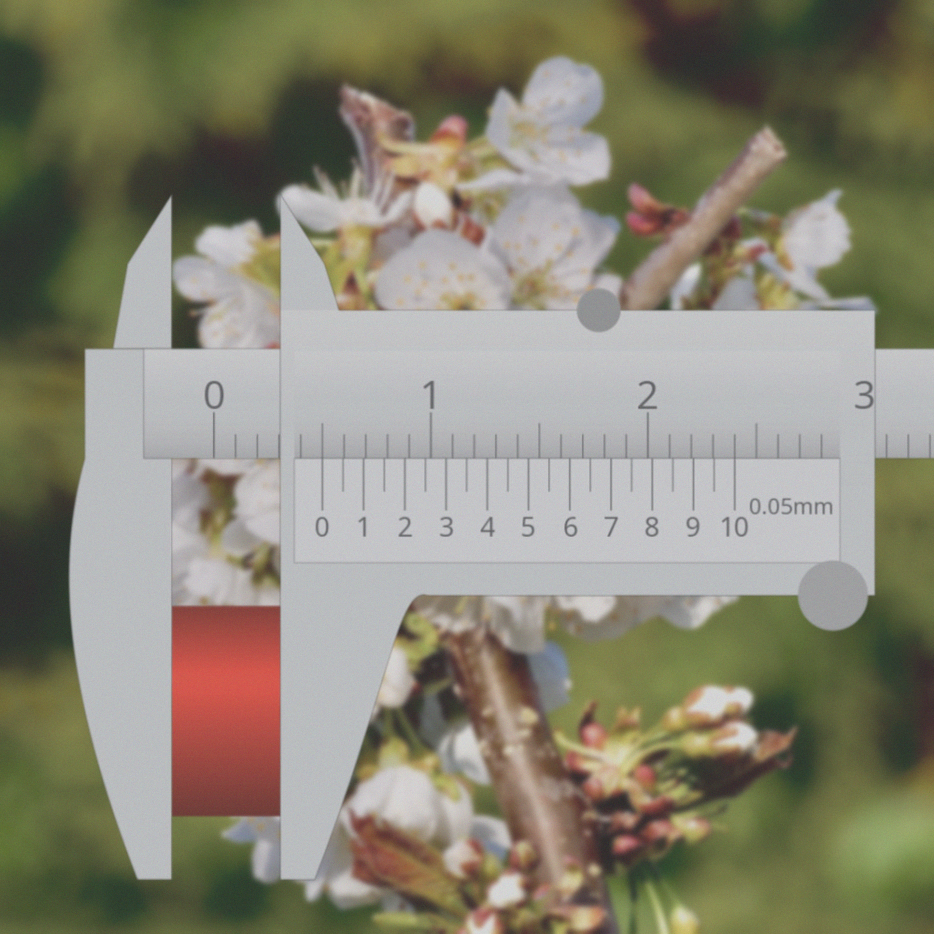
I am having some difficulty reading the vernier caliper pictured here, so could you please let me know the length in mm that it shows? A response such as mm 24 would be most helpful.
mm 5.0
